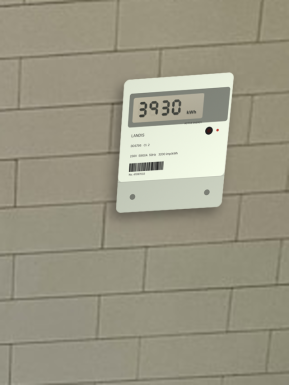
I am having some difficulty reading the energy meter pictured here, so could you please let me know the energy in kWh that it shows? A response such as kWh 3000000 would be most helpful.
kWh 3930
